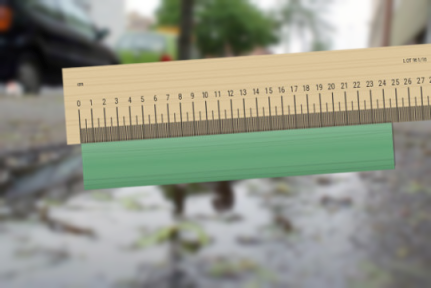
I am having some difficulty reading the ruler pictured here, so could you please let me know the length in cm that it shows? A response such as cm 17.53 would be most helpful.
cm 24.5
